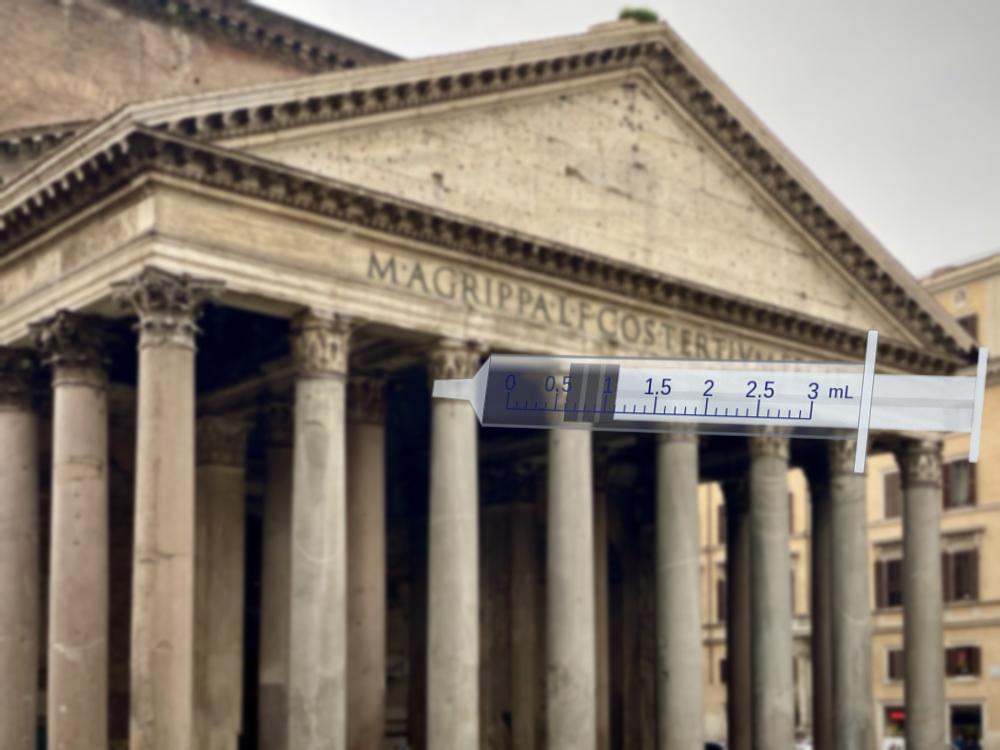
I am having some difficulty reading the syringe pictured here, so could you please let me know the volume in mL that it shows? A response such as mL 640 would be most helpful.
mL 0.6
